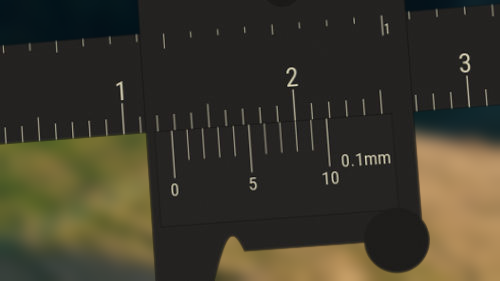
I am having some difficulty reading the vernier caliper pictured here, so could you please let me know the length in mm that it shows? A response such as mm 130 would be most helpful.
mm 12.8
